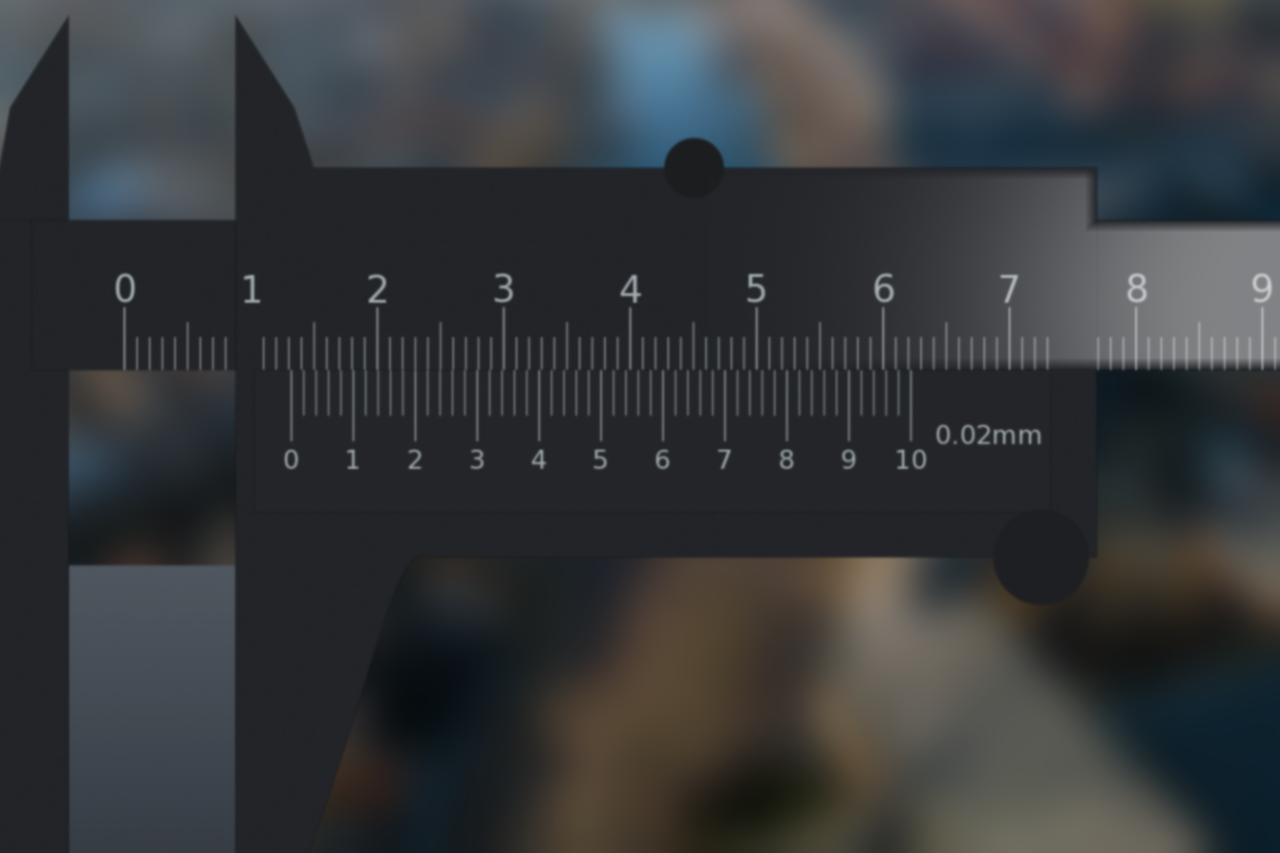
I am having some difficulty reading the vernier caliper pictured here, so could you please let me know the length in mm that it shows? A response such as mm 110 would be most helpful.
mm 13.2
